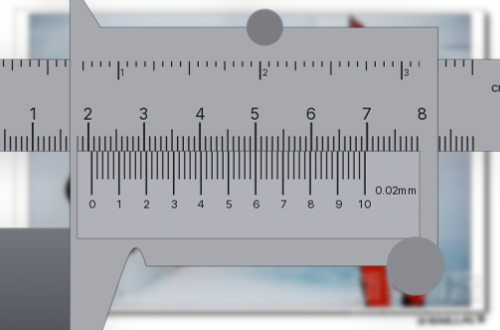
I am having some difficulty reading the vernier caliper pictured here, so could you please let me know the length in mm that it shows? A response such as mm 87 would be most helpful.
mm 20.6
